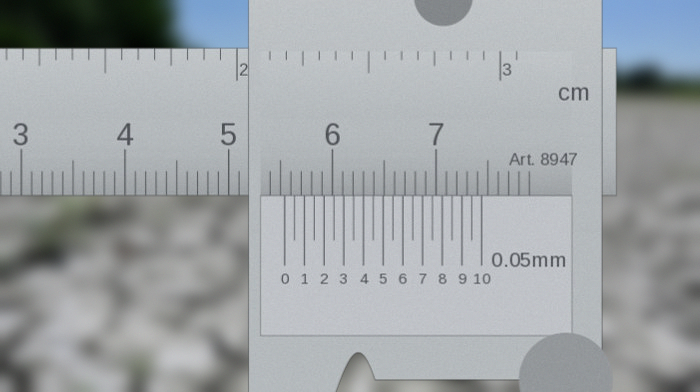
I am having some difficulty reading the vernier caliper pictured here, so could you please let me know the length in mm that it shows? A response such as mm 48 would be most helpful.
mm 55.4
